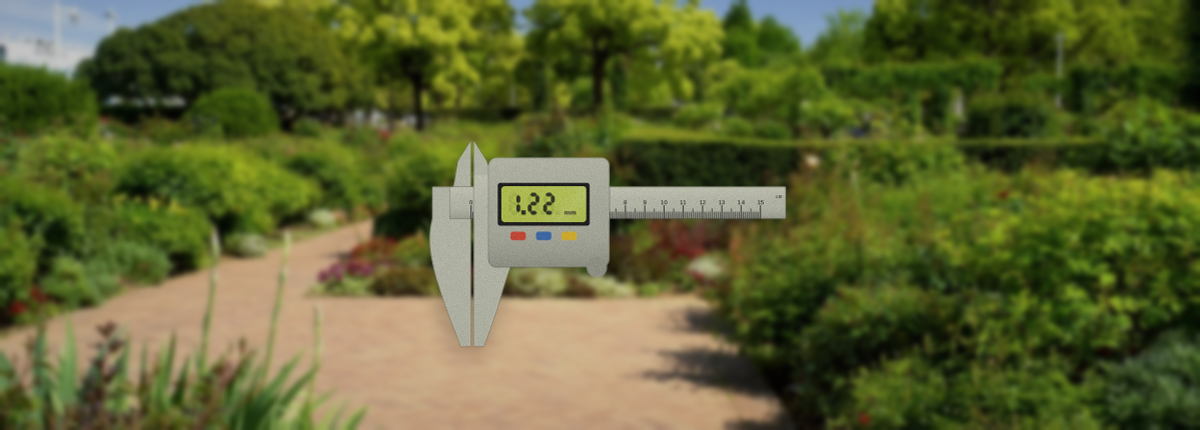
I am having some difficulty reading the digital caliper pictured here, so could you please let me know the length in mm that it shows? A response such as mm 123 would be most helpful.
mm 1.22
